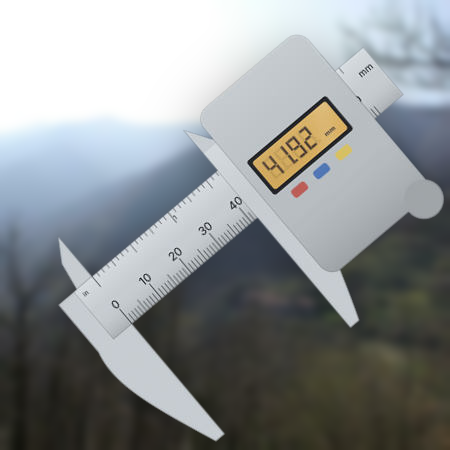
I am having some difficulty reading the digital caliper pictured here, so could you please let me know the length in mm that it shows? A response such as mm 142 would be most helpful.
mm 41.92
